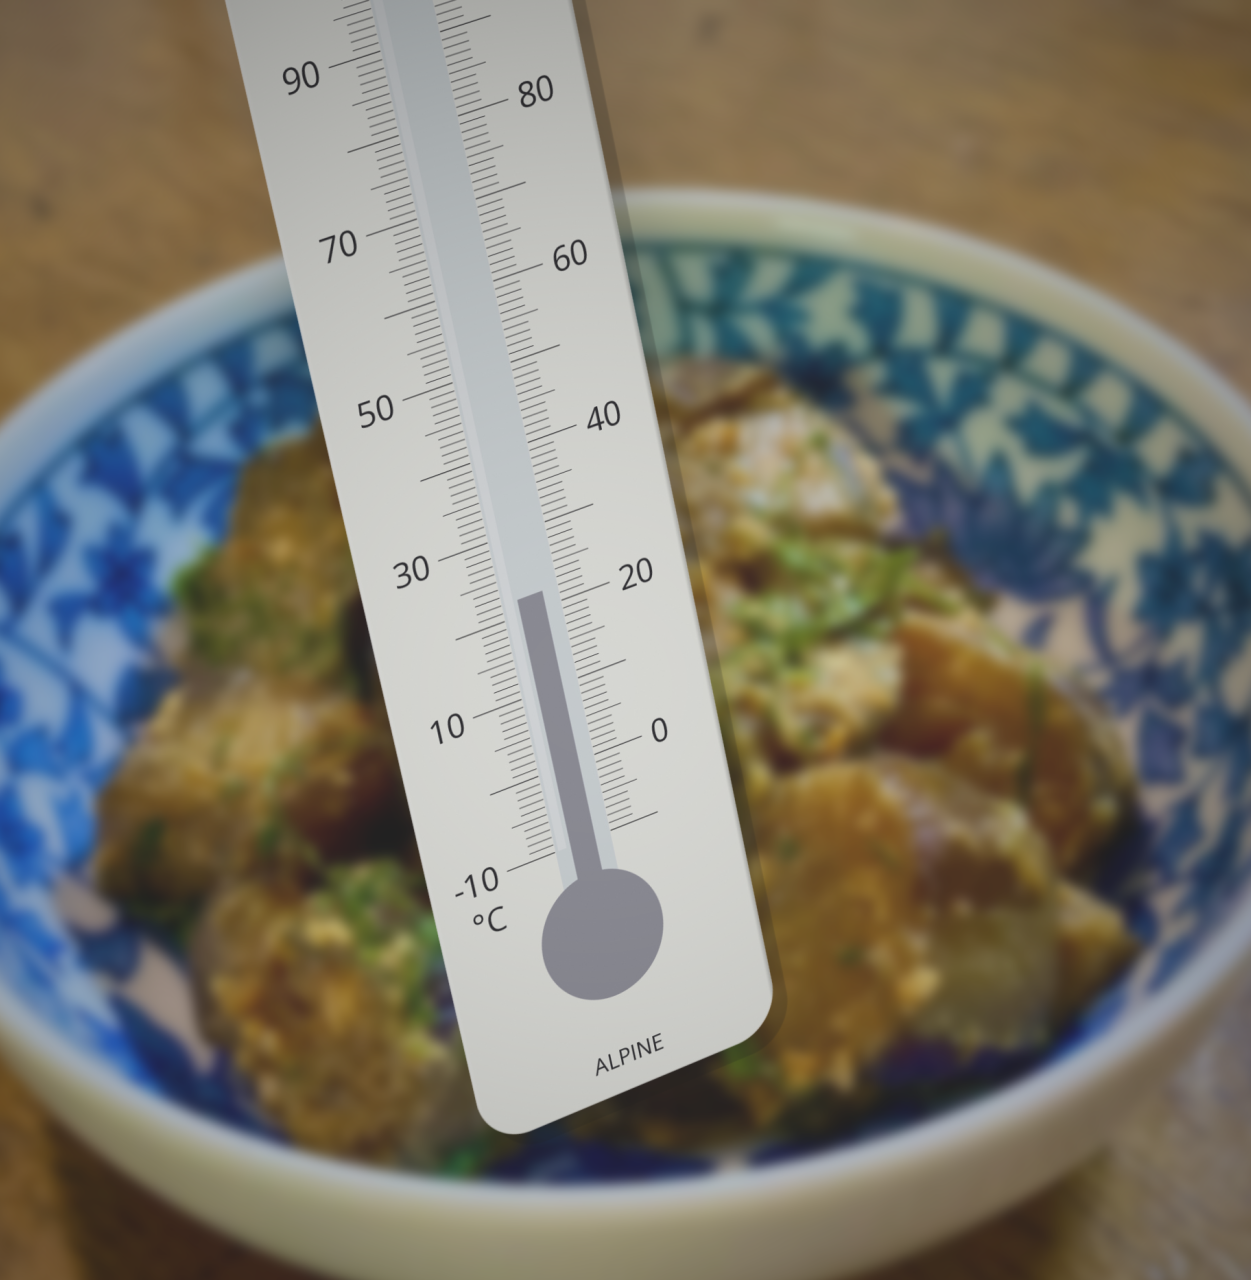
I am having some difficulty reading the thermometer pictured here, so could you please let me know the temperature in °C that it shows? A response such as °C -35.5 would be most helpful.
°C 22
